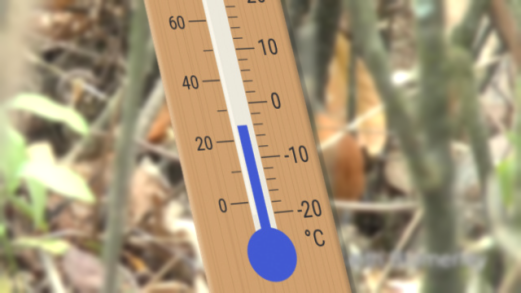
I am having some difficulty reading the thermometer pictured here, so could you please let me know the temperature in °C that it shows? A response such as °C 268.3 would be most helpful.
°C -4
